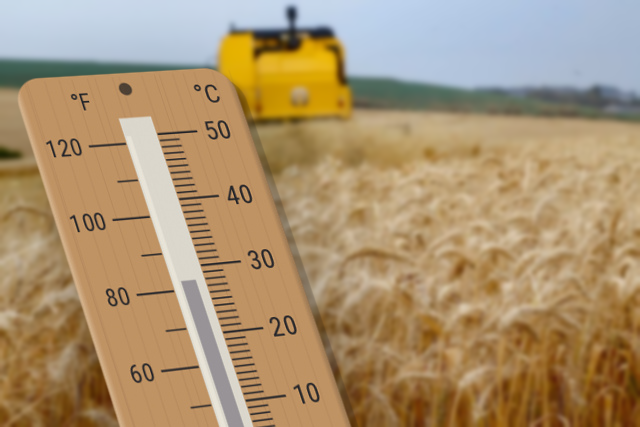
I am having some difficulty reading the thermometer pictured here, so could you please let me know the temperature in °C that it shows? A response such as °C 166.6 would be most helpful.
°C 28
